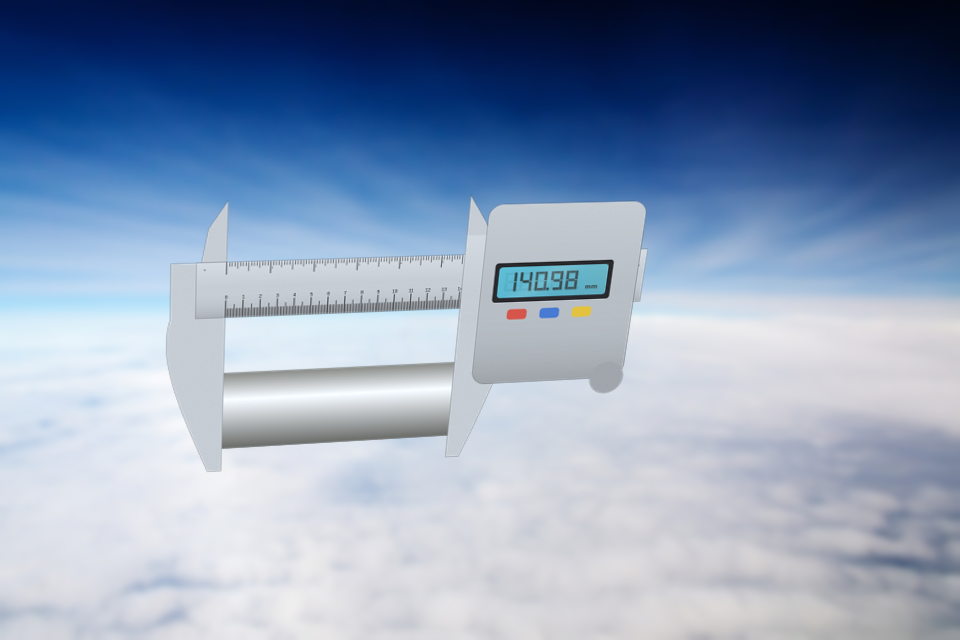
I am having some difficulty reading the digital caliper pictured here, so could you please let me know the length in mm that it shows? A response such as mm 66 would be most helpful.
mm 140.98
